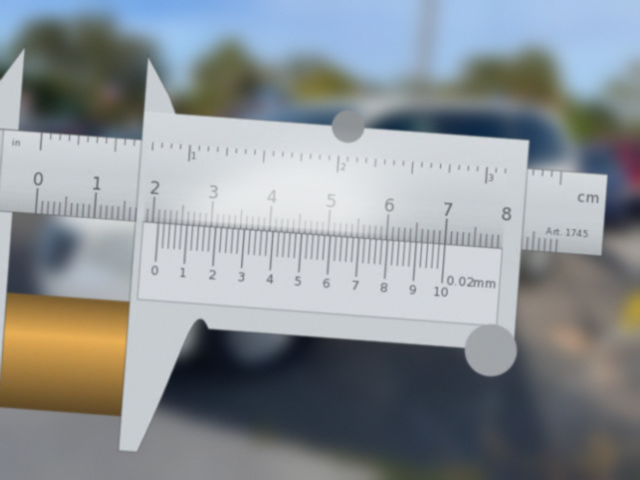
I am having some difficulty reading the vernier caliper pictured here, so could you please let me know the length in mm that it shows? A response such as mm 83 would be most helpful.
mm 21.0
